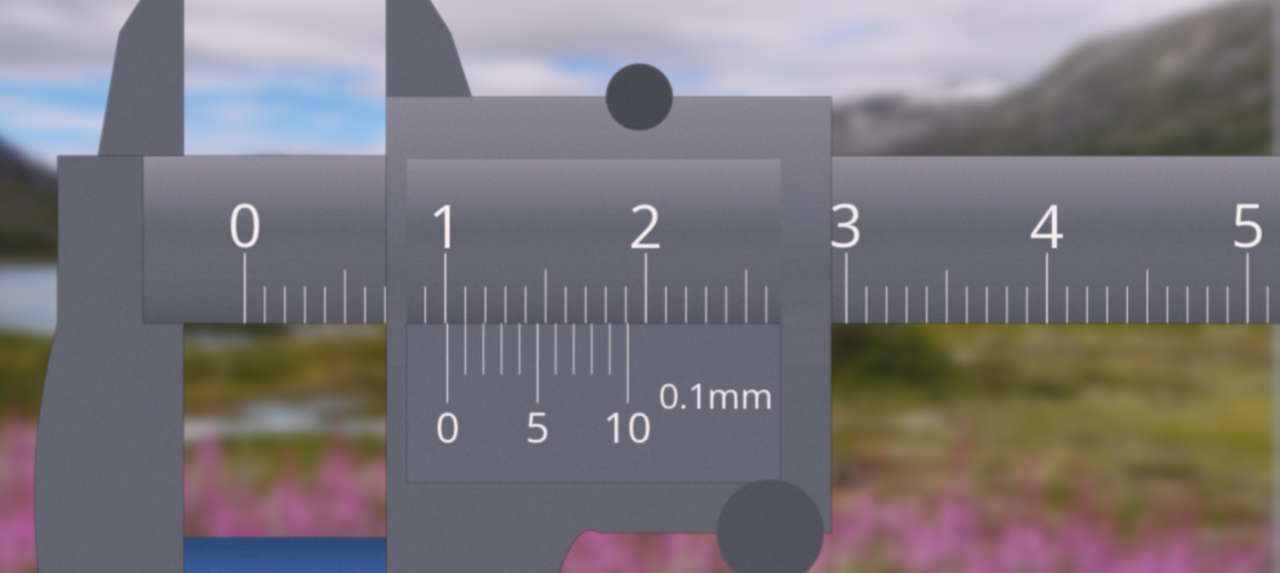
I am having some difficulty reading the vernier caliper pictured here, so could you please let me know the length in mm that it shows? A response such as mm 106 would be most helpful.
mm 10.1
